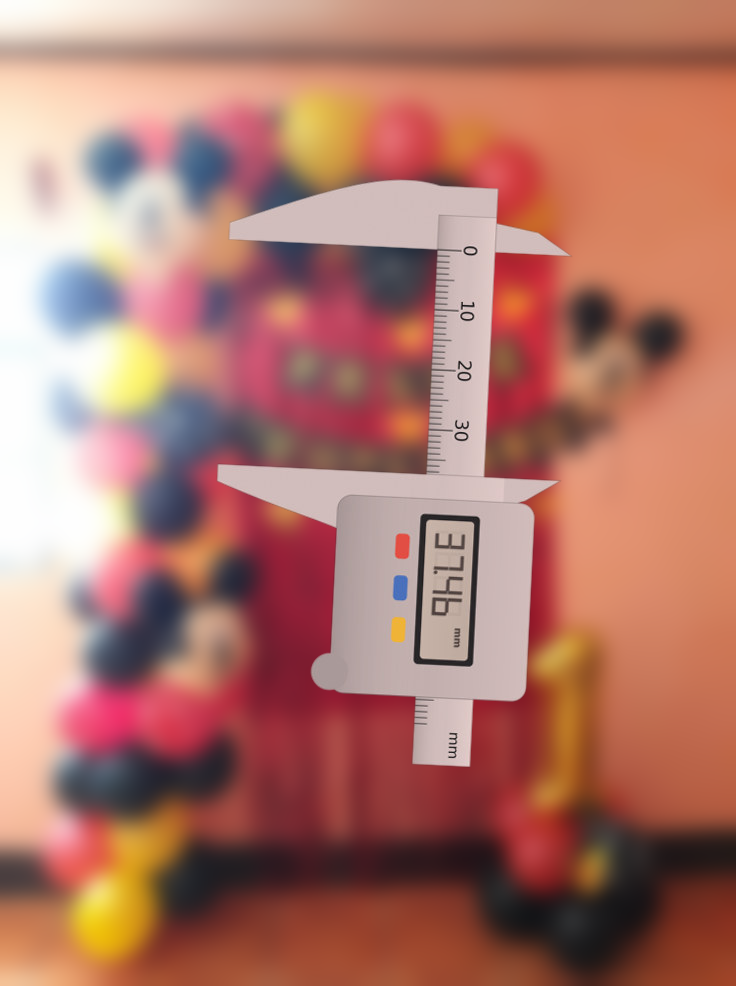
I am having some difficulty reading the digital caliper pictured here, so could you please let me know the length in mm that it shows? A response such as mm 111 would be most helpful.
mm 37.46
